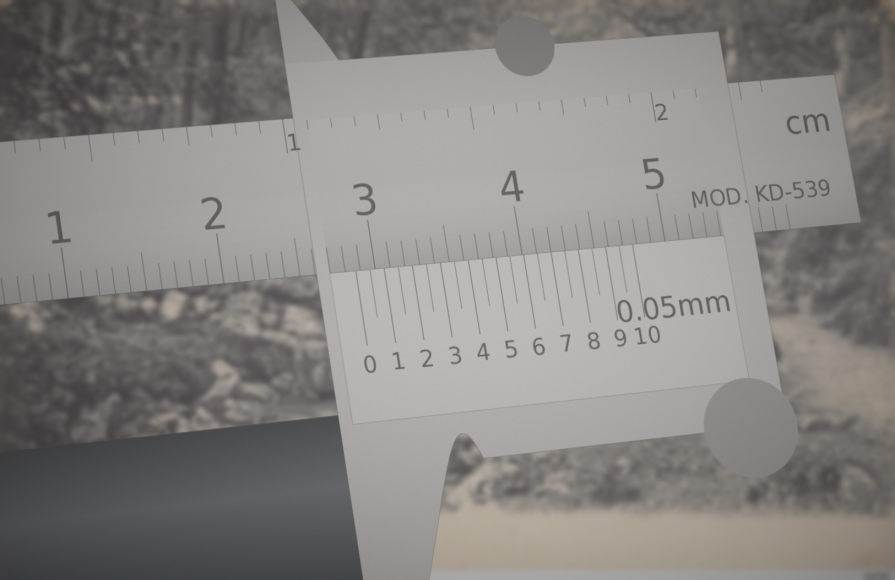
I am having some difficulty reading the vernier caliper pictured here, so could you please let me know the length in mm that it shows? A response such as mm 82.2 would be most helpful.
mm 28.7
